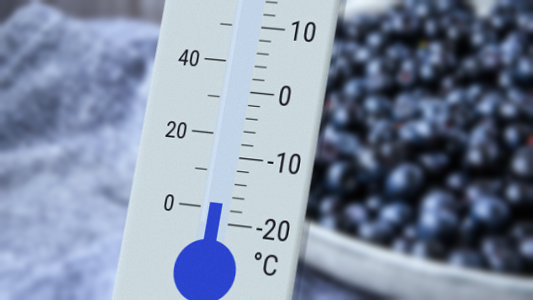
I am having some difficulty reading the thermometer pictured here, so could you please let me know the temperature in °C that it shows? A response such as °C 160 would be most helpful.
°C -17
